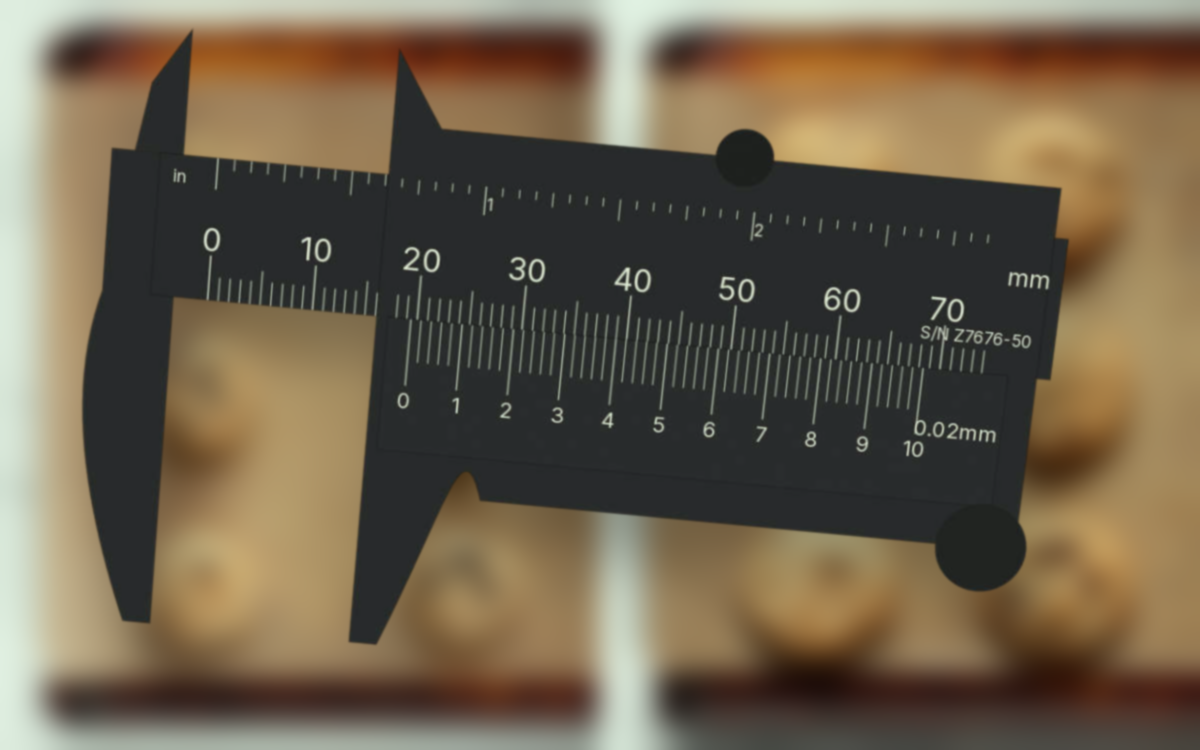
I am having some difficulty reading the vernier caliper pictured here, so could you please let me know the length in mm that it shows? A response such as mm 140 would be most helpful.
mm 19.4
